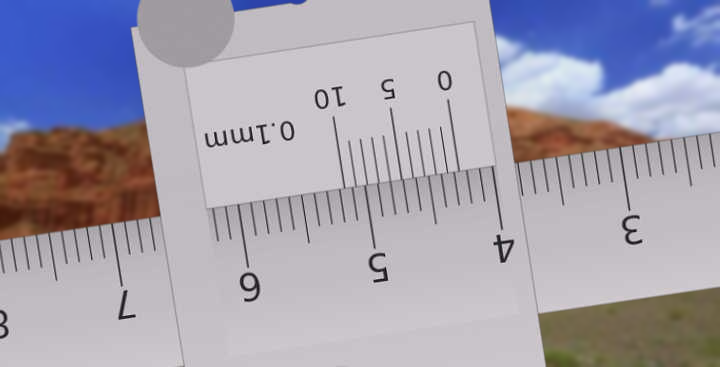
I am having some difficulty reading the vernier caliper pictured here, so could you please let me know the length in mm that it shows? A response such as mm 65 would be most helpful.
mm 42.6
